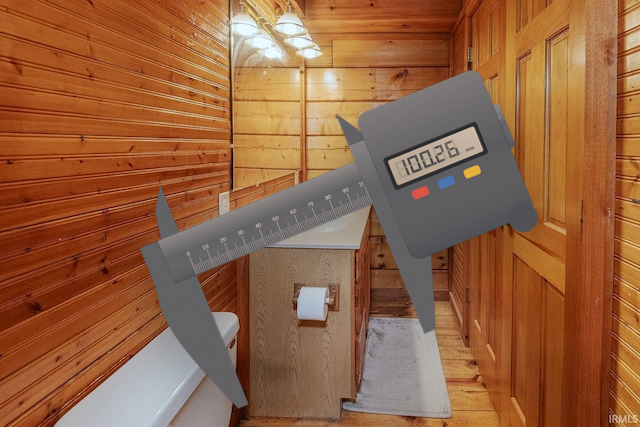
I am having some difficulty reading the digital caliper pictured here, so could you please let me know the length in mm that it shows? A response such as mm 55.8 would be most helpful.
mm 100.26
